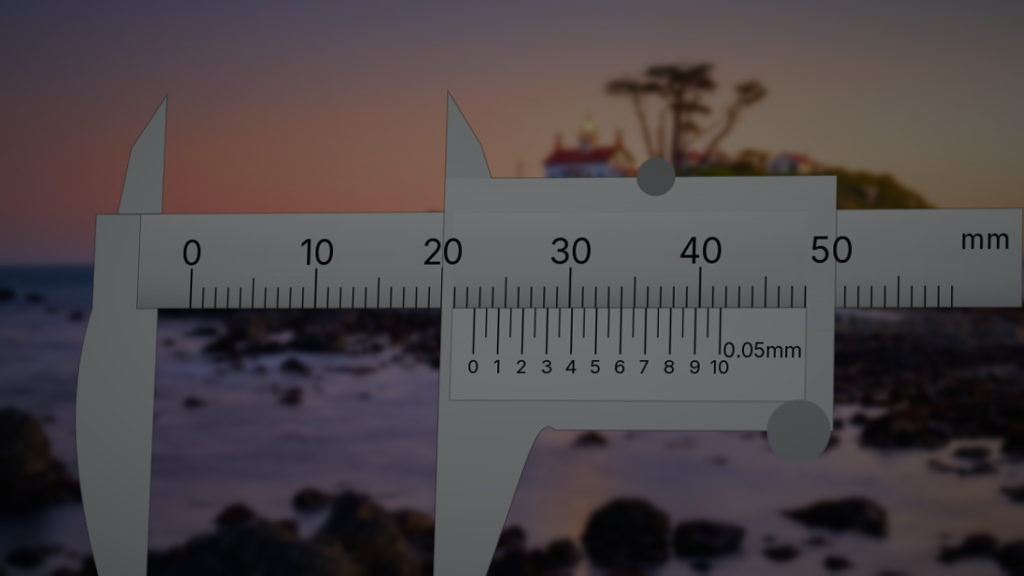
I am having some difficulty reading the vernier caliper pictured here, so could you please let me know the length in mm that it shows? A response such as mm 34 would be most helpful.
mm 22.6
